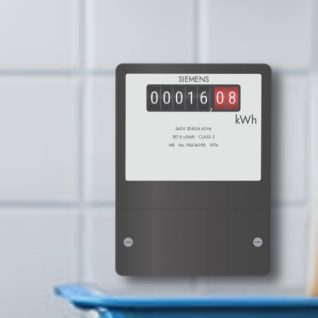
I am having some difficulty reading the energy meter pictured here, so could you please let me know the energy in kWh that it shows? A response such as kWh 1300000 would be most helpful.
kWh 16.08
